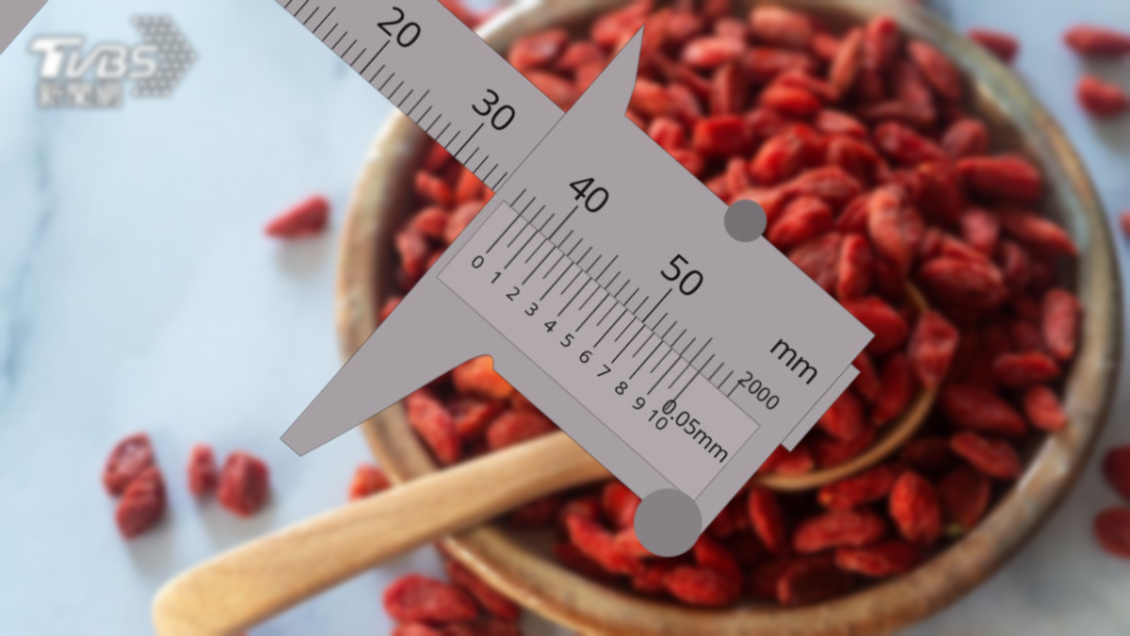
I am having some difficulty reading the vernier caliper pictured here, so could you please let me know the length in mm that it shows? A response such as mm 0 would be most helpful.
mm 37.0
